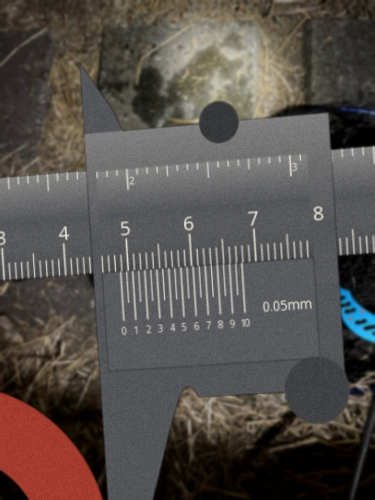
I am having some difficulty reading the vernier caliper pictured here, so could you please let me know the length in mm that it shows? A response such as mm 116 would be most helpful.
mm 48.8
